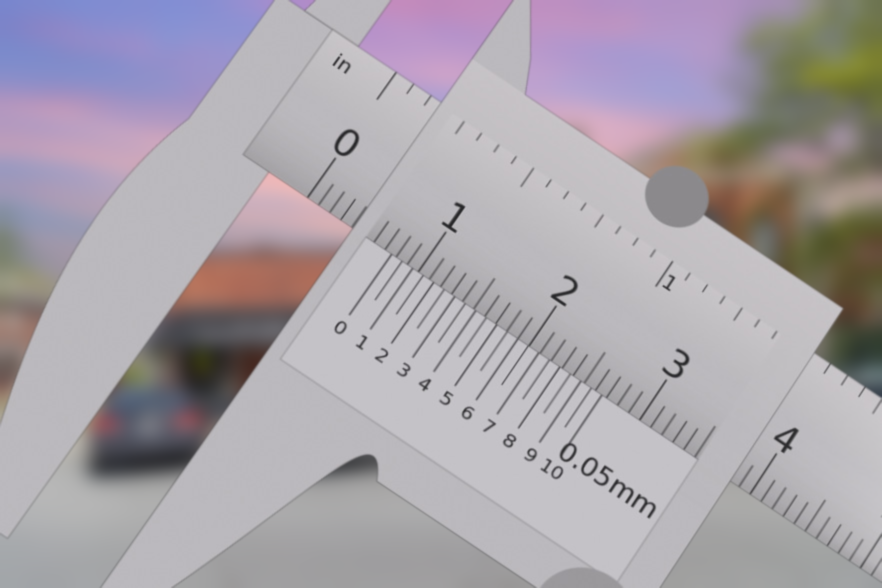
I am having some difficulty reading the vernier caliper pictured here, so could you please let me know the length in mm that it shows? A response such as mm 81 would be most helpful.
mm 7.6
